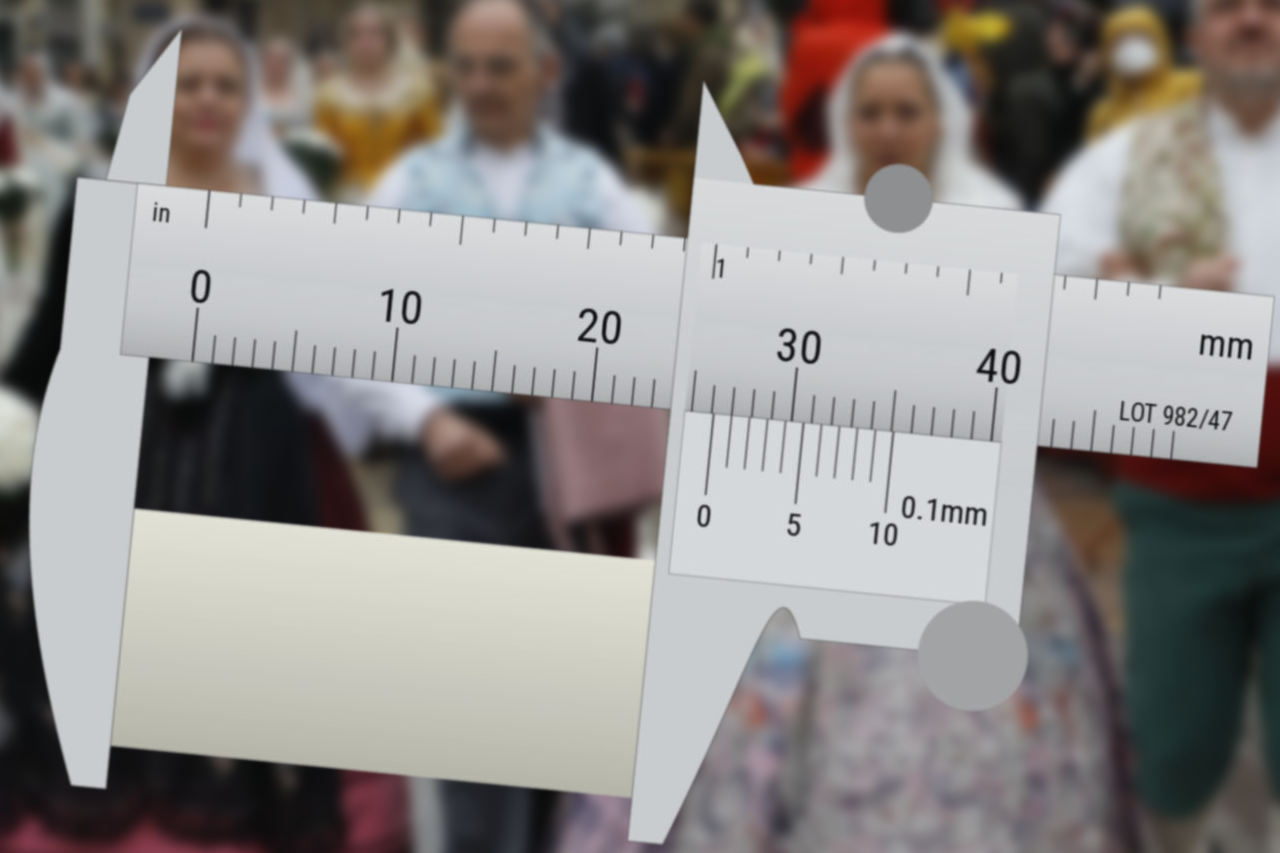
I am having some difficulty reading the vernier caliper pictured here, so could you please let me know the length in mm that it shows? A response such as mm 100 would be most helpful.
mm 26.1
